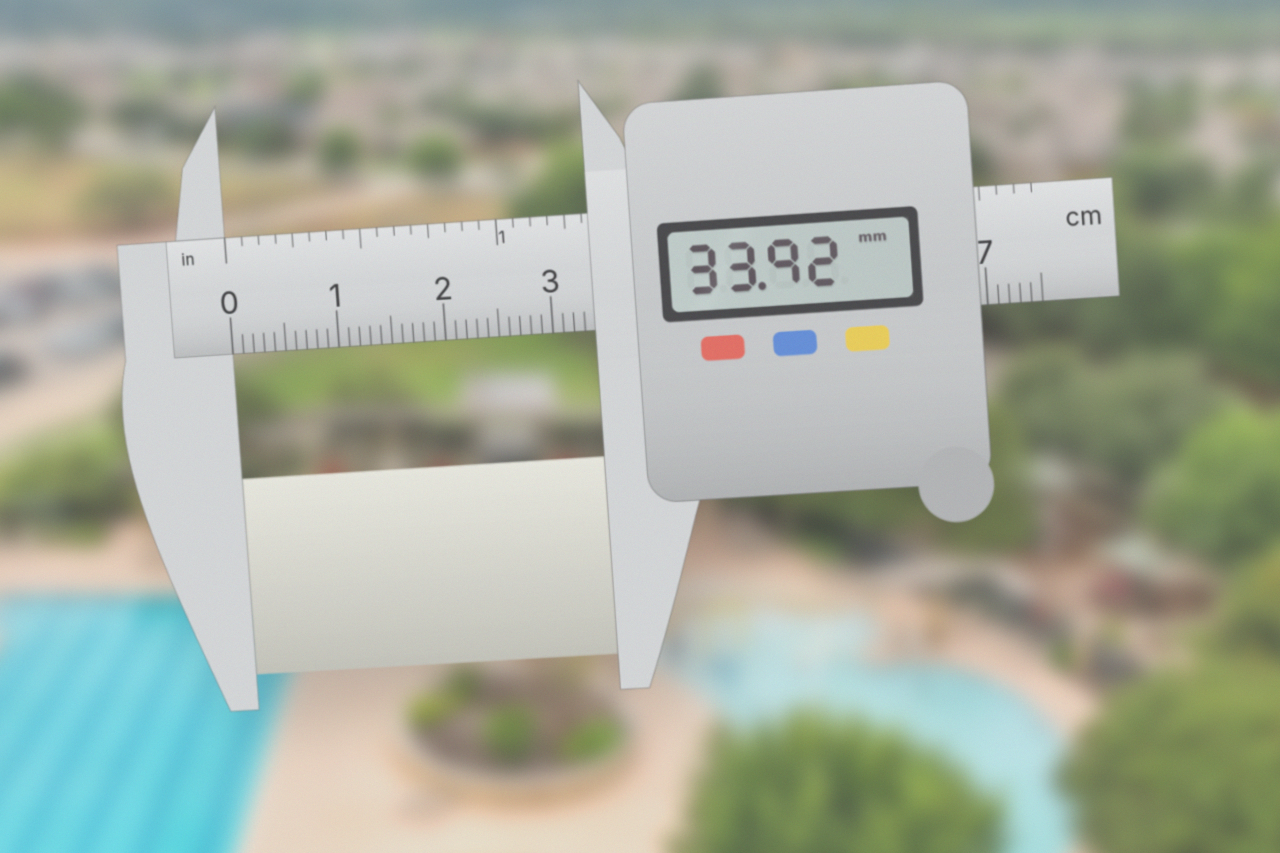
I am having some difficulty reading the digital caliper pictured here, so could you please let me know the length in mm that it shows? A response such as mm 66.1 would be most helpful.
mm 33.92
